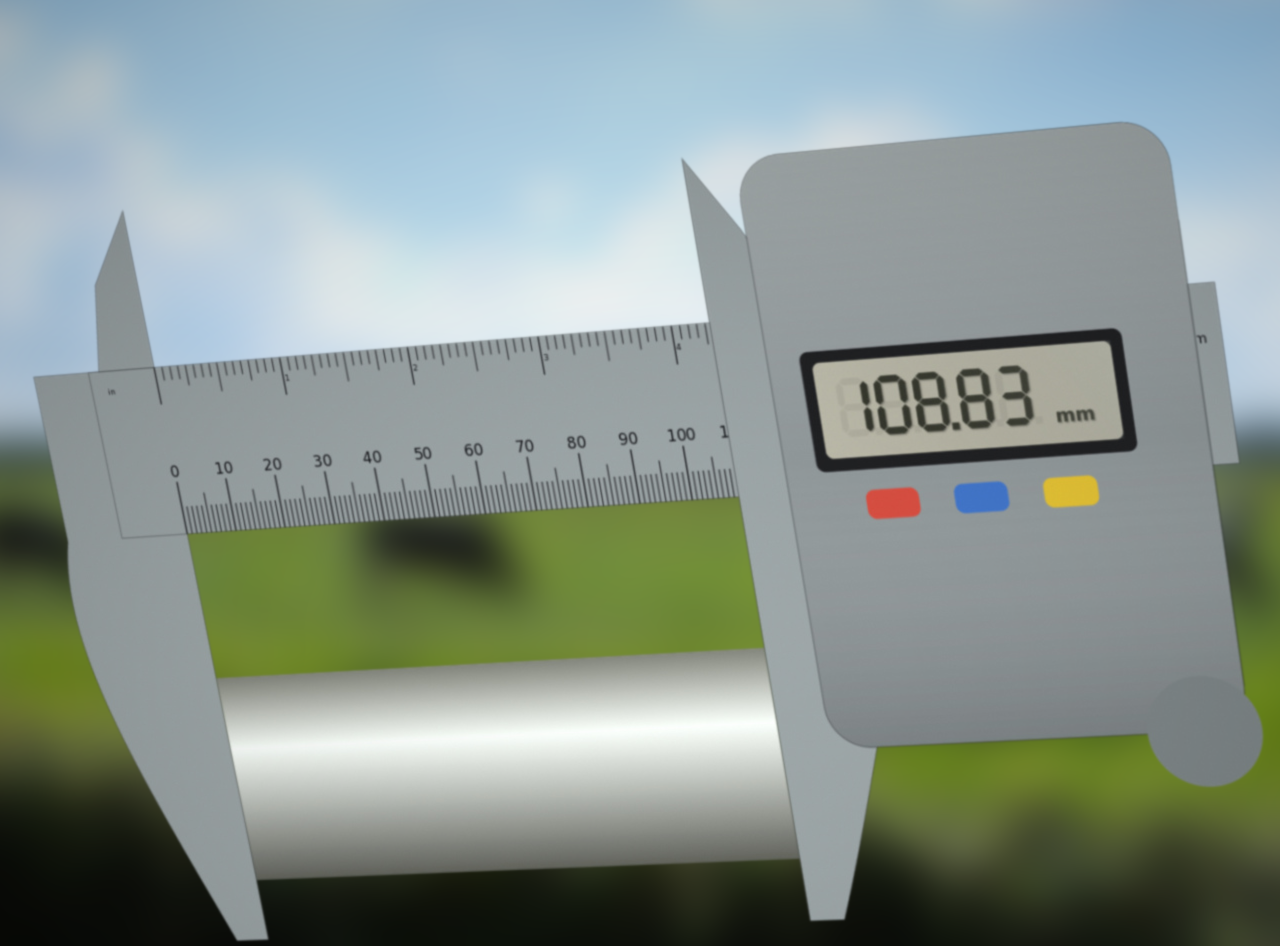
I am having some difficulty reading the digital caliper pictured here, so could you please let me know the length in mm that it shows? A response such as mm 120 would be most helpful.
mm 108.83
